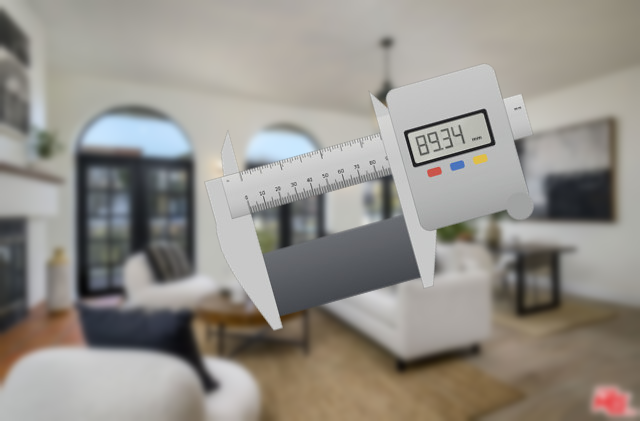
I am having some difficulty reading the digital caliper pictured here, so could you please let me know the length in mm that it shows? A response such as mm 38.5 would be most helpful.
mm 89.34
